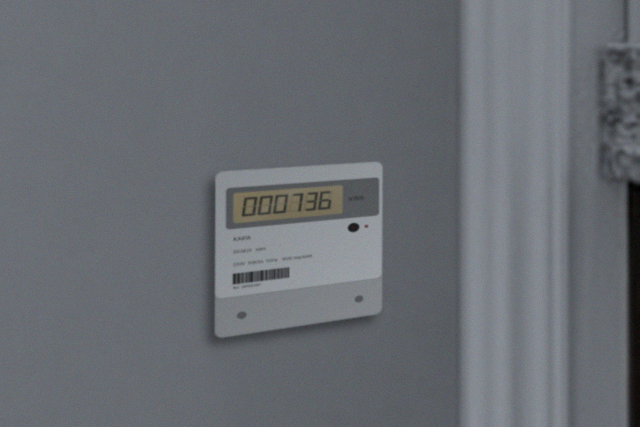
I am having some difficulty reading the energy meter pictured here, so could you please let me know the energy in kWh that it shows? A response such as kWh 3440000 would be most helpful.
kWh 736
